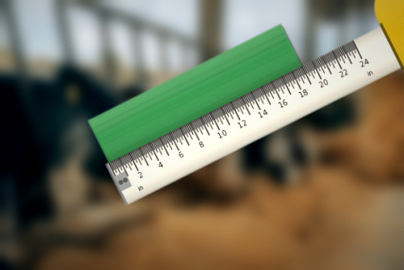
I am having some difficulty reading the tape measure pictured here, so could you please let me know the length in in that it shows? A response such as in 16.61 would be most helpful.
in 19
